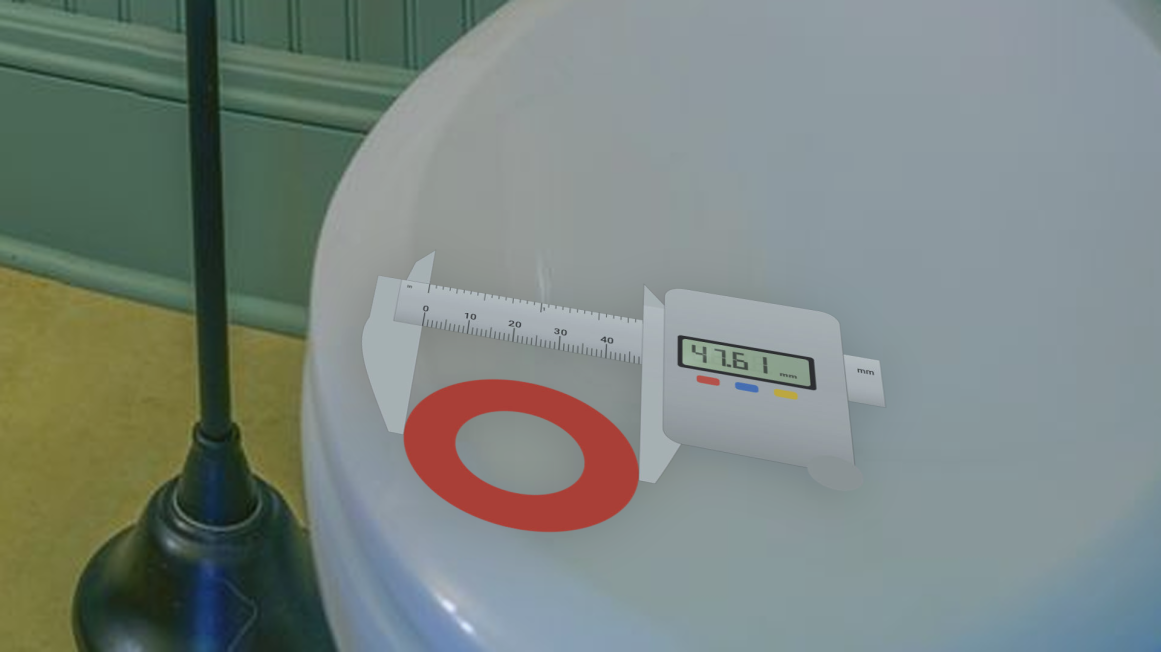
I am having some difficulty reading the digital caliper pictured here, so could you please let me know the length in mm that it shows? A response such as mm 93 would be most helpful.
mm 47.61
